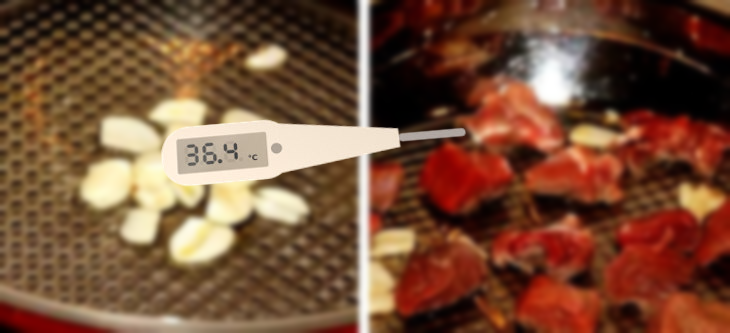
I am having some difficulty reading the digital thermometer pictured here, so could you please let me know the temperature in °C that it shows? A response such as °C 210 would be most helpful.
°C 36.4
